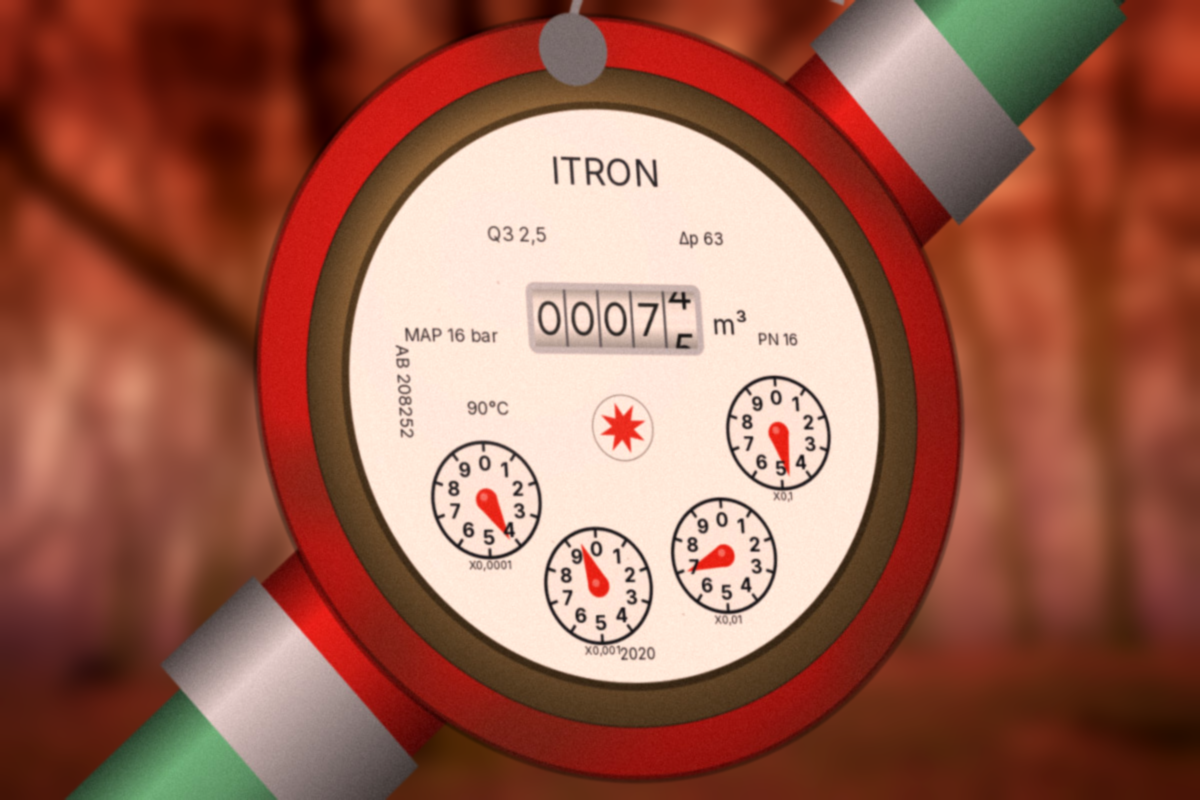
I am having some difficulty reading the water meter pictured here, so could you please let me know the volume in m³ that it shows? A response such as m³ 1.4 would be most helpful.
m³ 74.4694
